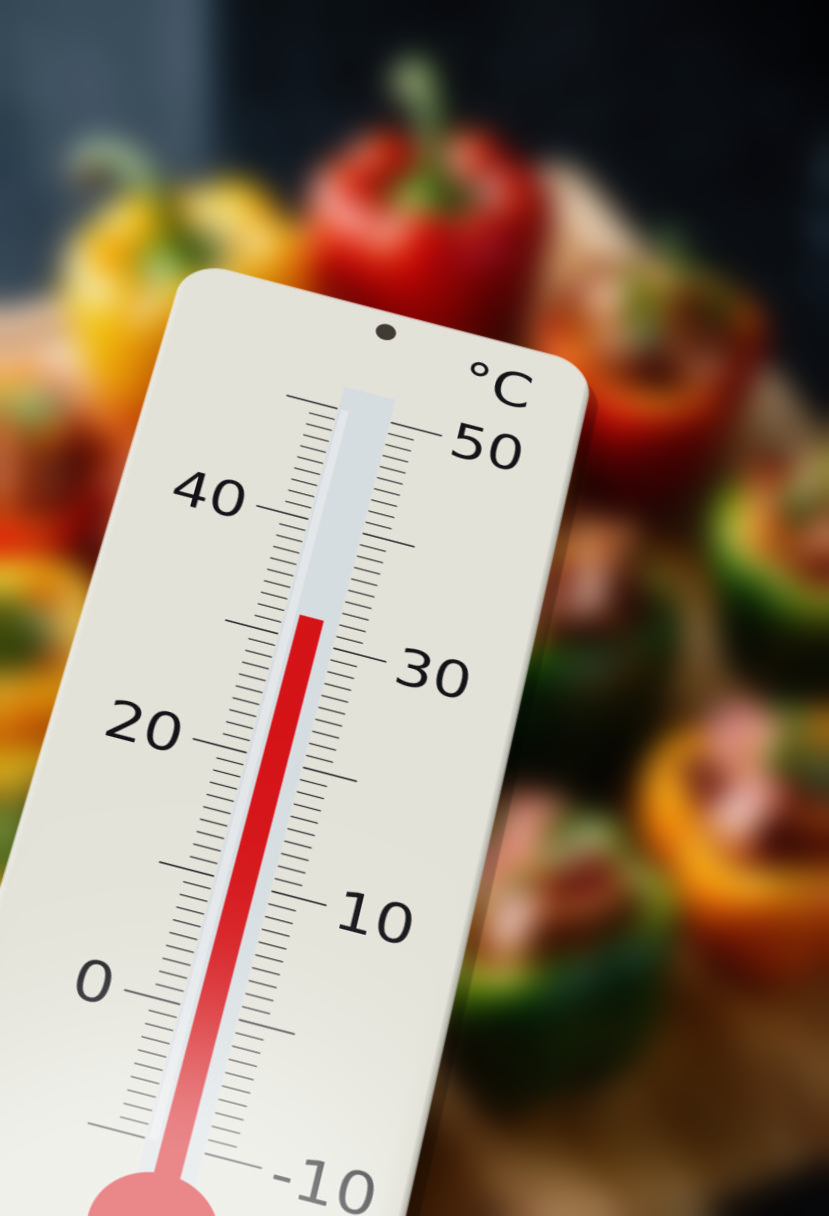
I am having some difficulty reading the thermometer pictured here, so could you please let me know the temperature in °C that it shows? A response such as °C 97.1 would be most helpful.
°C 32
